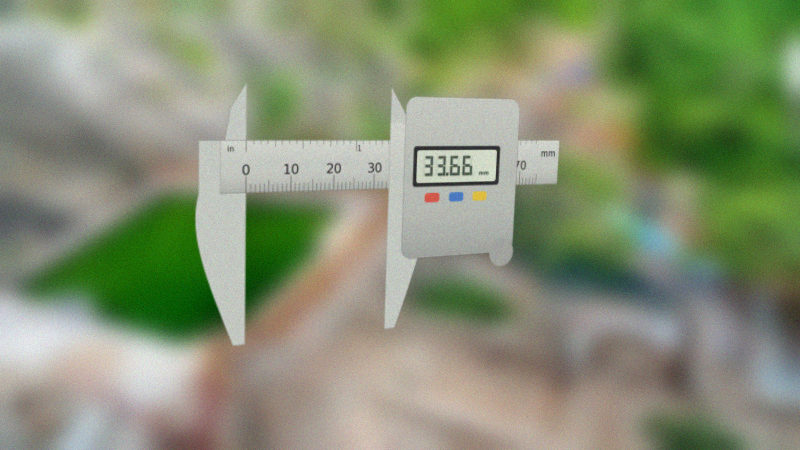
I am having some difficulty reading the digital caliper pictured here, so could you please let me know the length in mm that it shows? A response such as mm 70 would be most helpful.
mm 33.66
